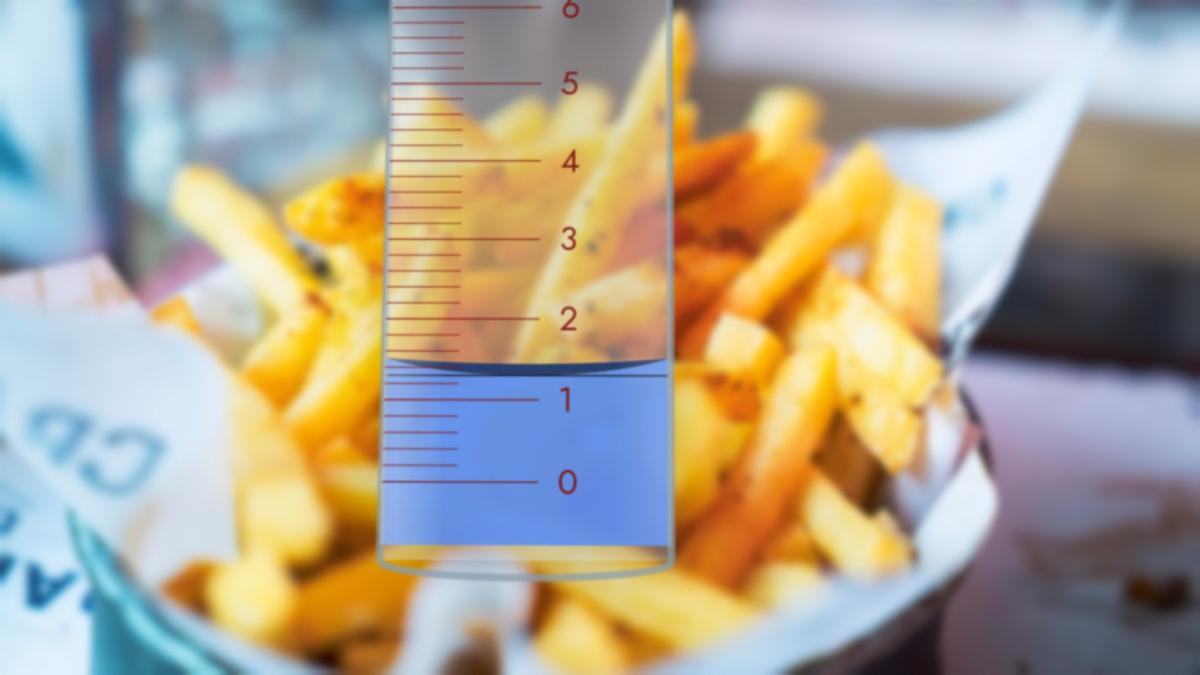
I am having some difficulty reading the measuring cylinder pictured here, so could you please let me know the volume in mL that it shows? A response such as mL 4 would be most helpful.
mL 1.3
